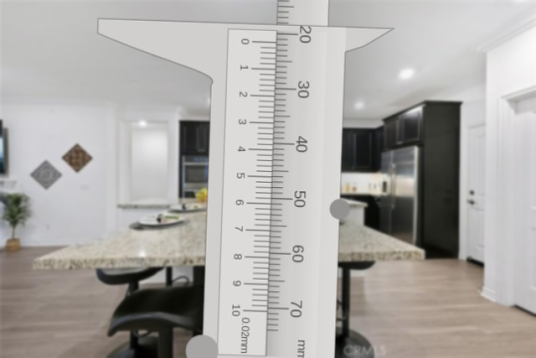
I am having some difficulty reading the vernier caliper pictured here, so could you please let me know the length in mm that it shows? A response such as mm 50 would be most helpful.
mm 21.6
